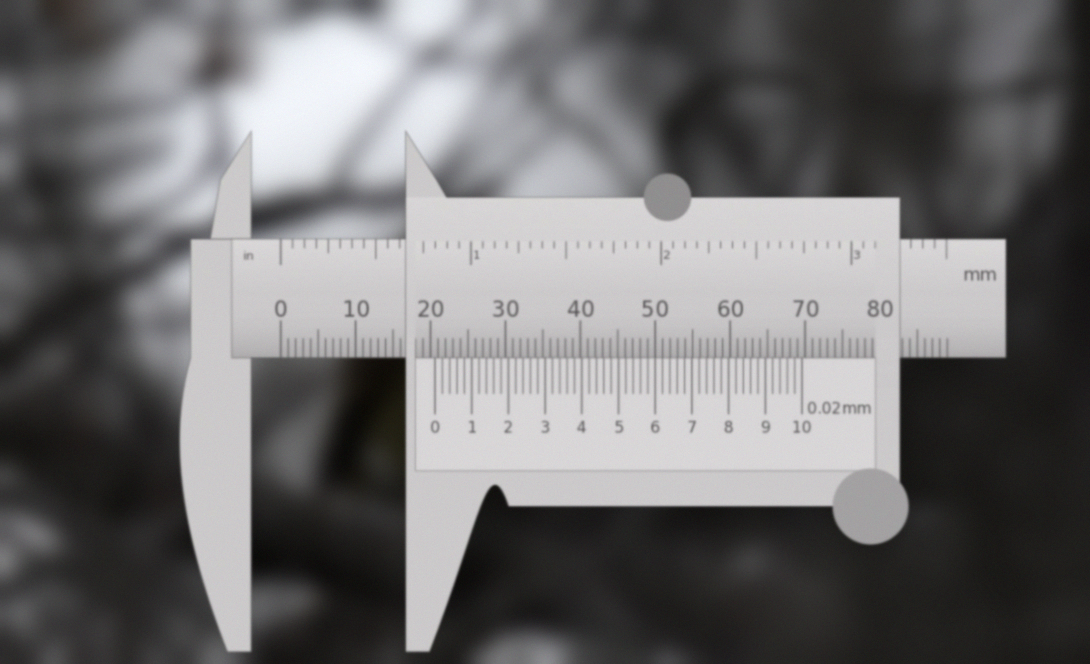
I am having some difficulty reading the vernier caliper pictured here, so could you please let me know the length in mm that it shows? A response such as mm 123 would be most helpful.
mm 20.6
